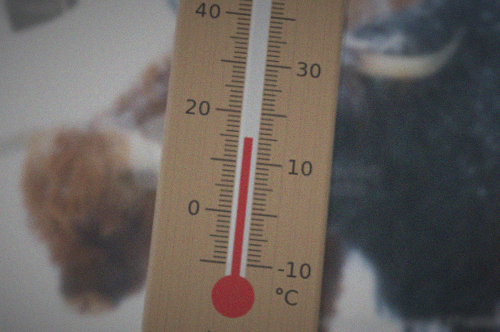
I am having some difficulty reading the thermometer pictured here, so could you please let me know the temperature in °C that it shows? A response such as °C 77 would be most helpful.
°C 15
